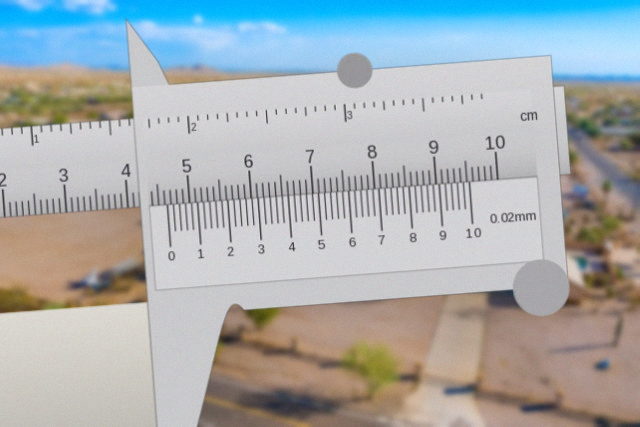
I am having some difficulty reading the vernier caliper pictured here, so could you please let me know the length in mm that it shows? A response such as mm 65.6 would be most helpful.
mm 46.4
